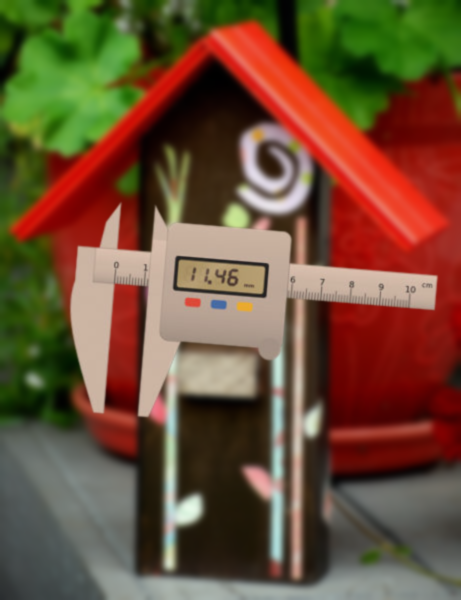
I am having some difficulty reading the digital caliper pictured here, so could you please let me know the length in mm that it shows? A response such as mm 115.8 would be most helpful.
mm 11.46
